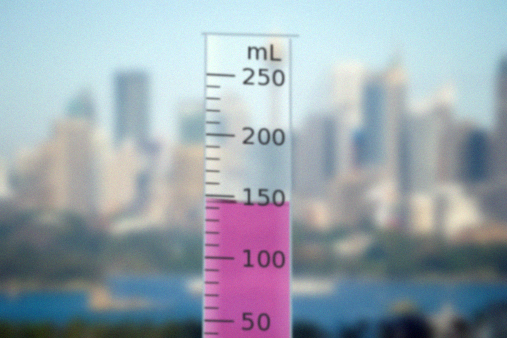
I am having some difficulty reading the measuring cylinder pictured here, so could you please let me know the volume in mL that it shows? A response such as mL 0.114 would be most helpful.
mL 145
